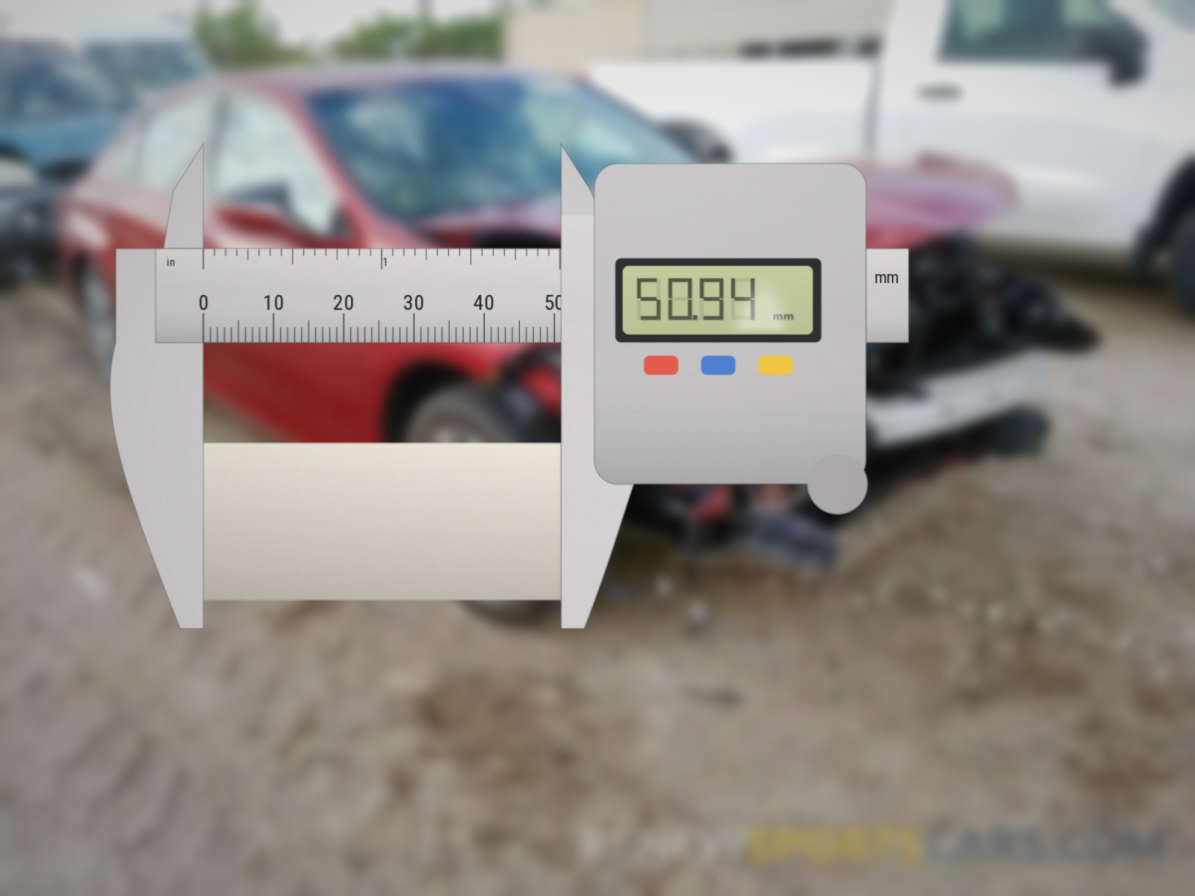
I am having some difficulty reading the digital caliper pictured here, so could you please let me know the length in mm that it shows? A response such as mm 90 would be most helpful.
mm 50.94
